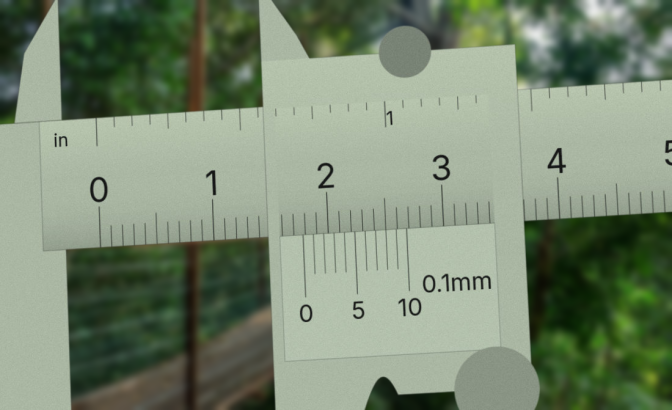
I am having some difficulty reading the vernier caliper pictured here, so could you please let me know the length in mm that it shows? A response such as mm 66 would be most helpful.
mm 17.8
